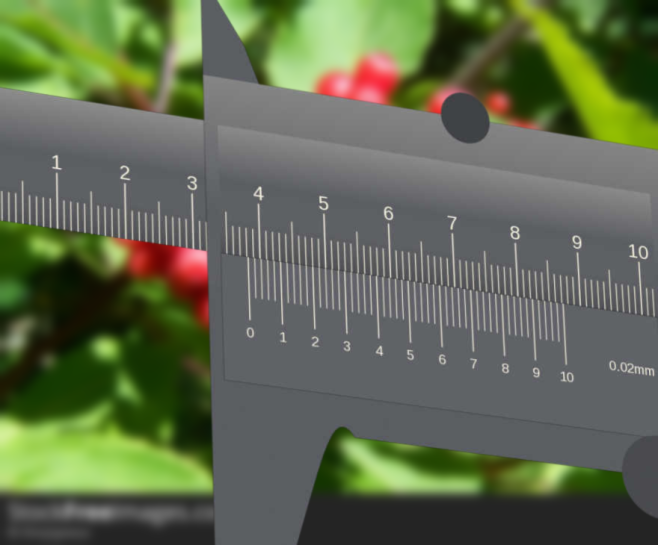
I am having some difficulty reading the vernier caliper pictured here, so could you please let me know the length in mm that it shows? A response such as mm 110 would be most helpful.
mm 38.2
